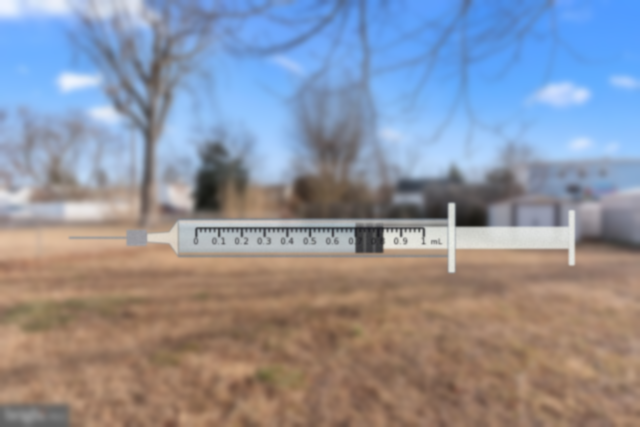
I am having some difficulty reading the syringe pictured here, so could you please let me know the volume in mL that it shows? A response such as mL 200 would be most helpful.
mL 0.7
